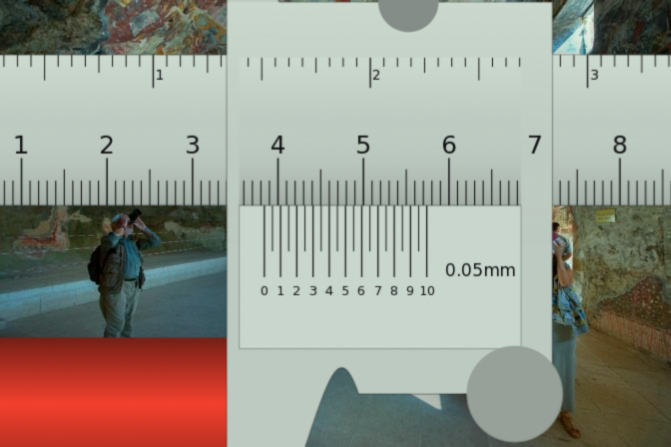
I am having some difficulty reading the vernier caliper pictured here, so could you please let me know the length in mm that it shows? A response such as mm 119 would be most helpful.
mm 38.4
